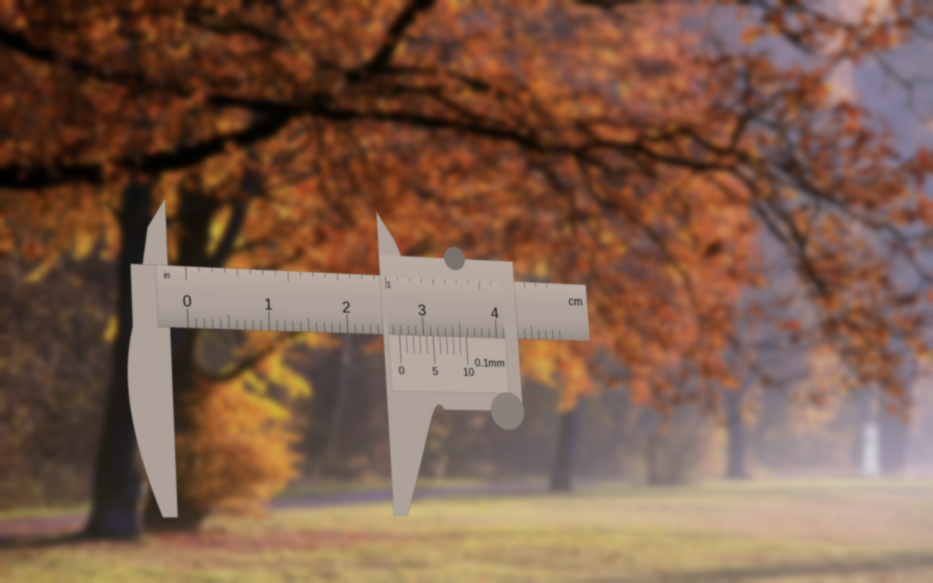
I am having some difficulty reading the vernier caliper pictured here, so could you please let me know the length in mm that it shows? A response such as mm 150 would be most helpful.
mm 26.8
